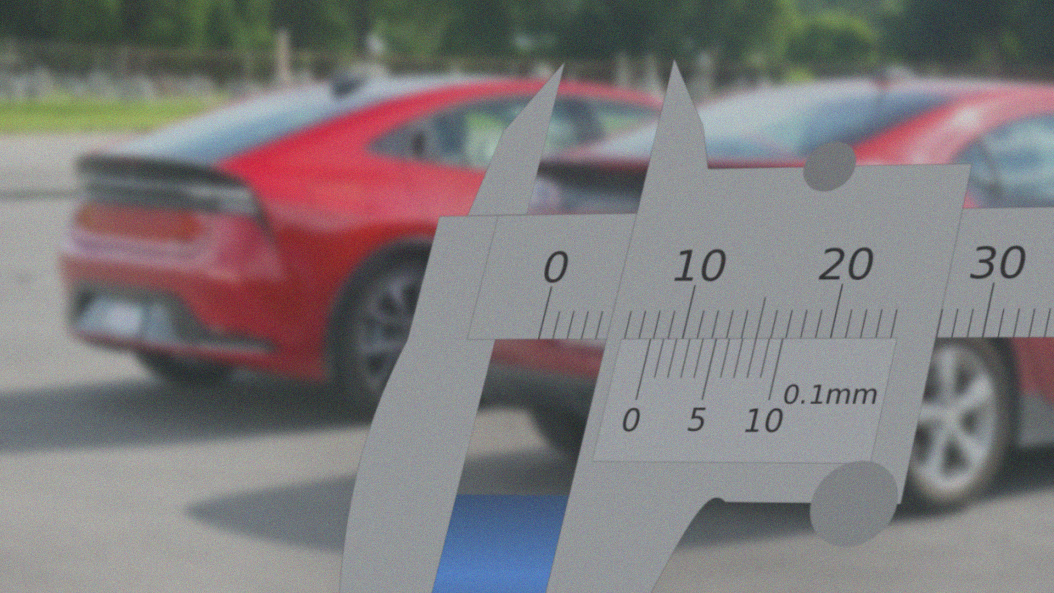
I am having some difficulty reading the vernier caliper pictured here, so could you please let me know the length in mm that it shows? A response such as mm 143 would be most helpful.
mm 7.8
